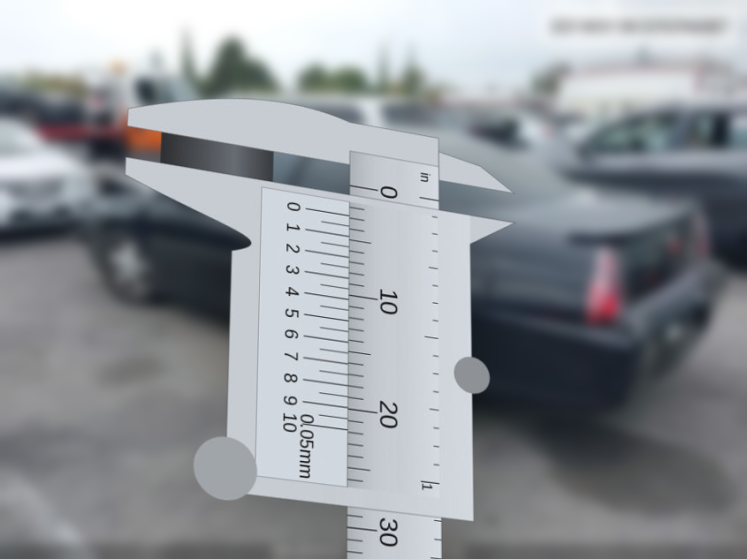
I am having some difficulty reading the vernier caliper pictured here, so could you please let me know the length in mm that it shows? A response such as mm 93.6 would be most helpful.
mm 2.8
